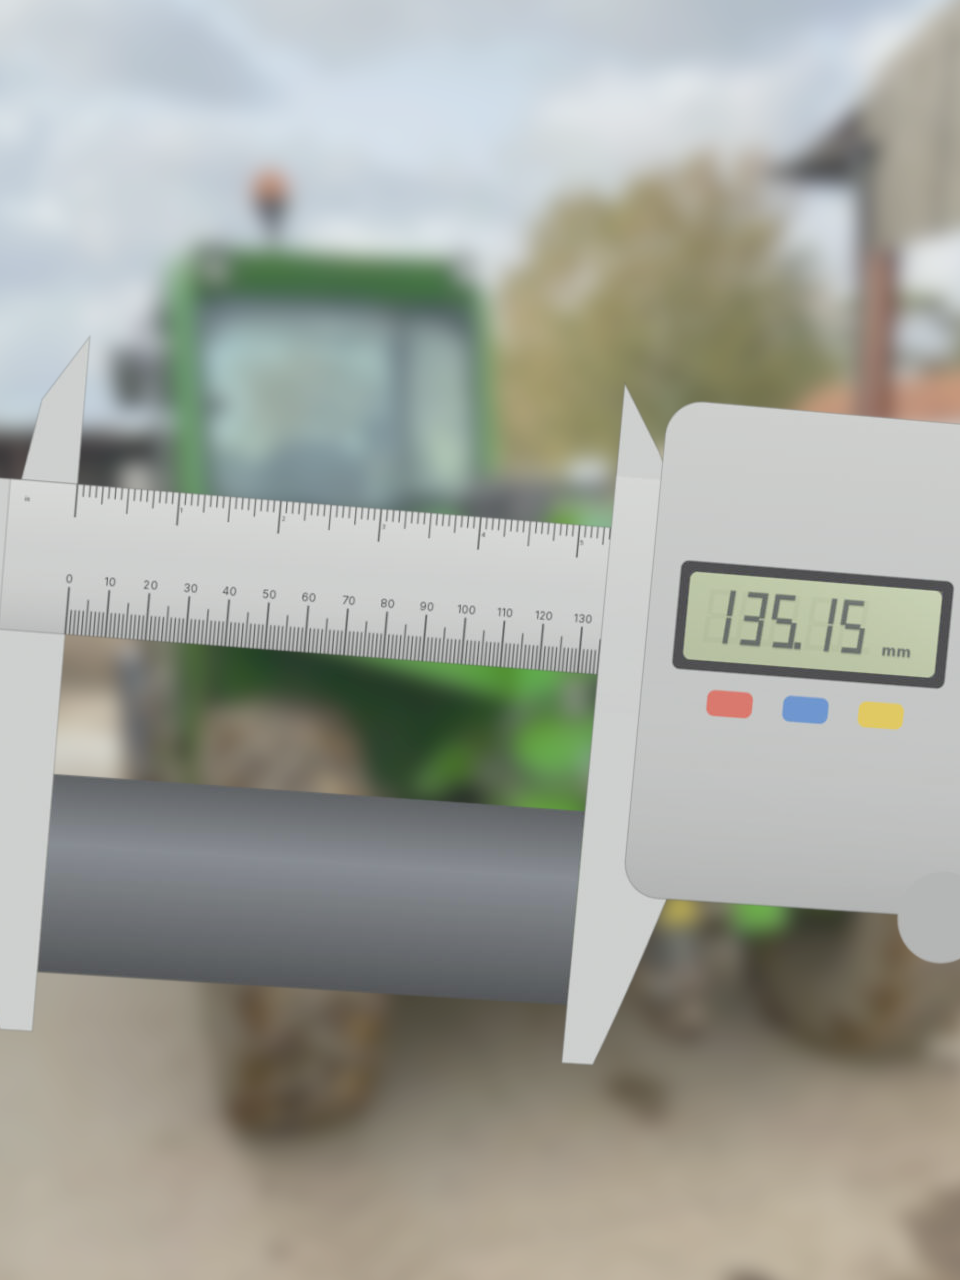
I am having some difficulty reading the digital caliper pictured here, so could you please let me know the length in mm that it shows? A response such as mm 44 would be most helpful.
mm 135.15
